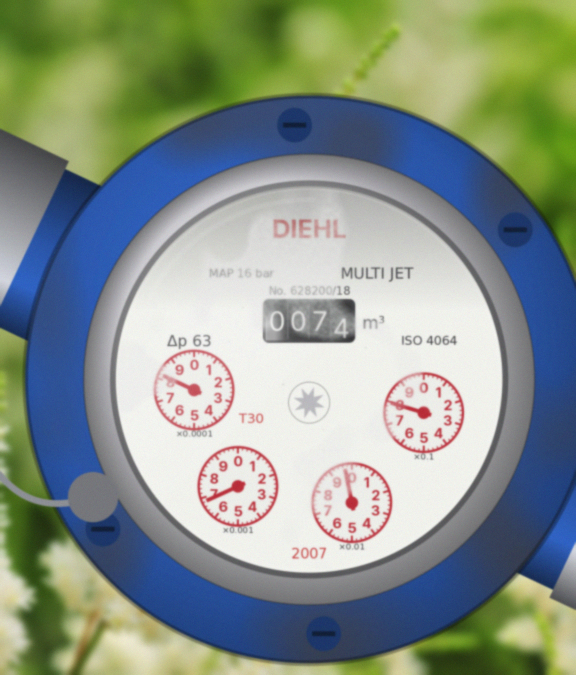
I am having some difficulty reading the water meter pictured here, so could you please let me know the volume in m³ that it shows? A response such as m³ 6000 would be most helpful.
m³ 73.7968
